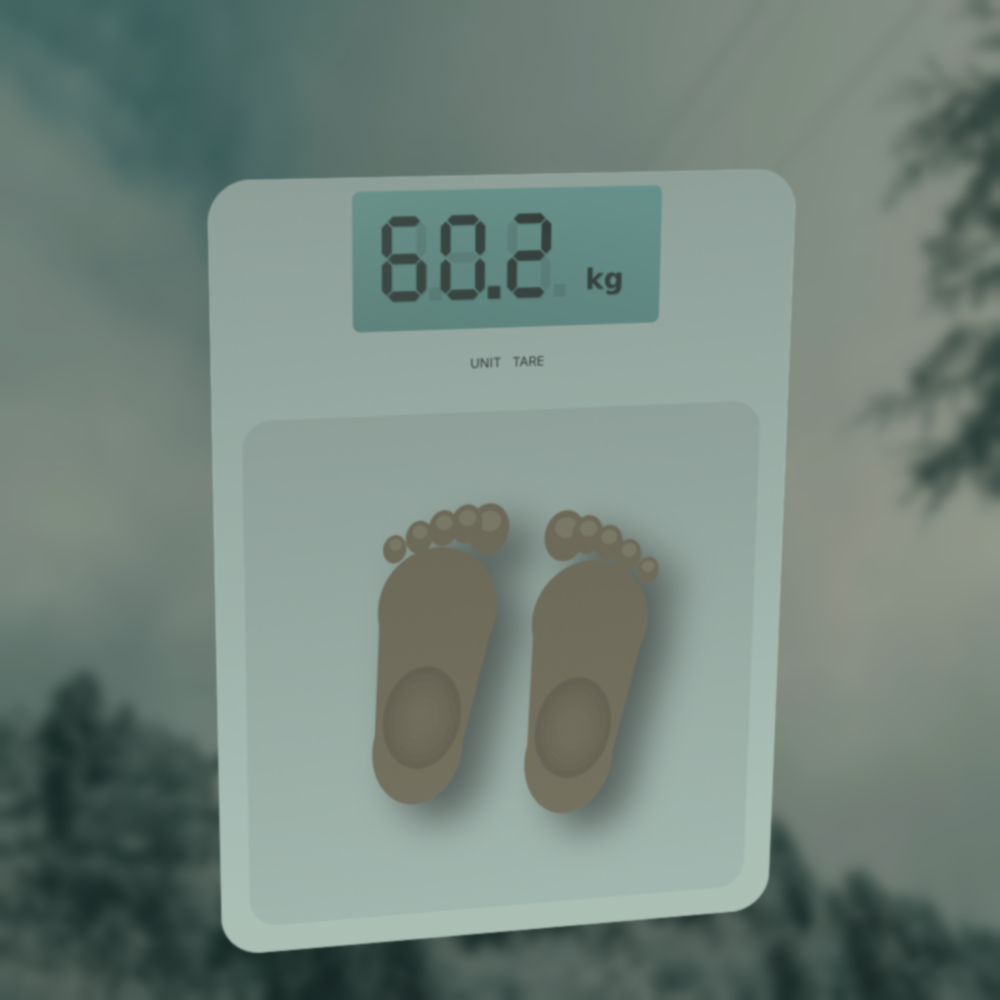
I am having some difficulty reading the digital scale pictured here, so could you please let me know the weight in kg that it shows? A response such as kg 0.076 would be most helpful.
kg 60.2
